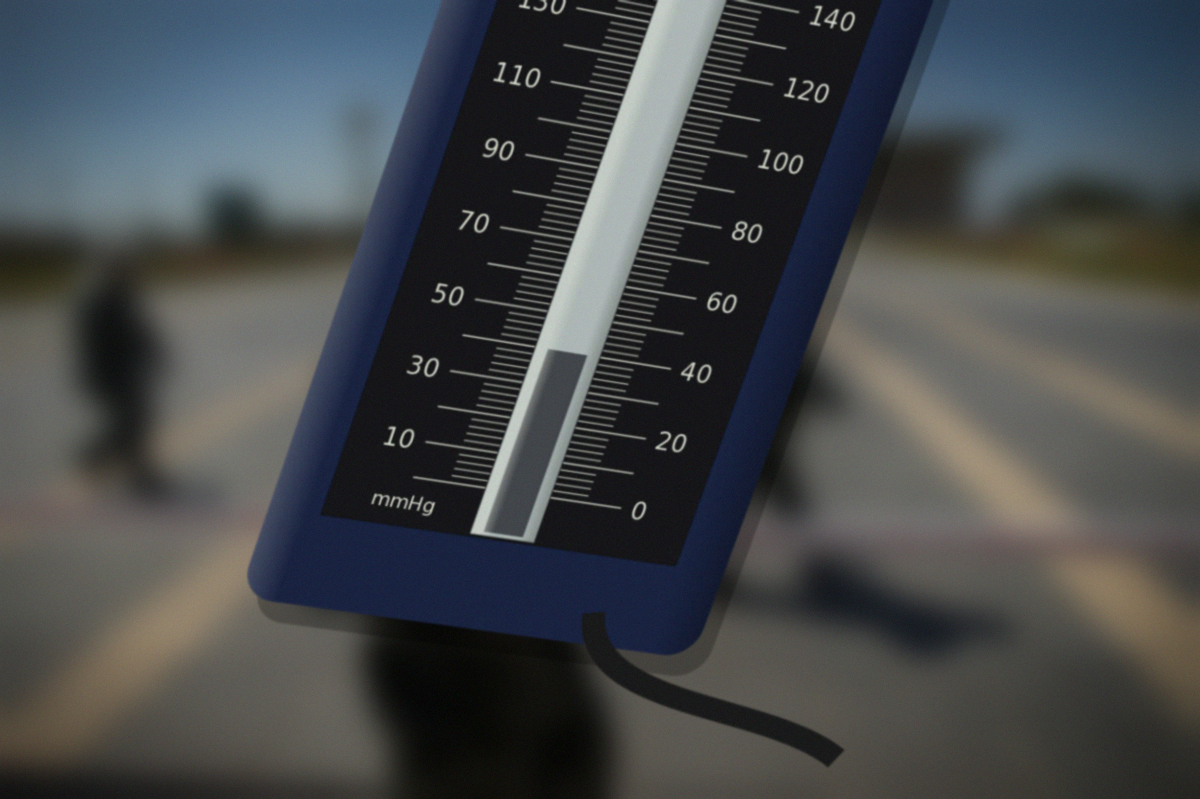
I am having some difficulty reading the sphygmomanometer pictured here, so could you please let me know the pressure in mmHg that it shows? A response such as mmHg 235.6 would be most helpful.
mmHg 40
